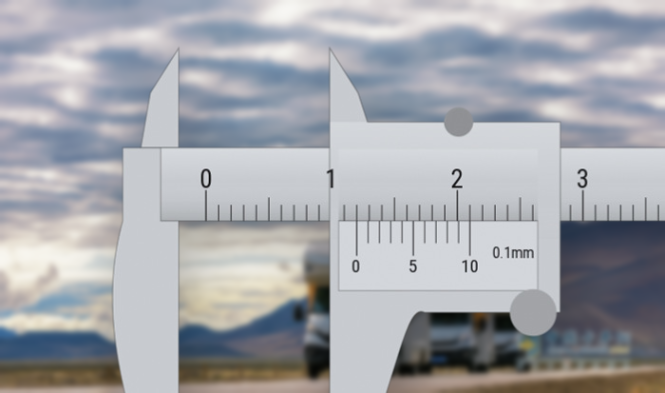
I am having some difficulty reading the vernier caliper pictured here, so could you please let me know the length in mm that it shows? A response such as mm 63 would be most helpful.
mm 12.0
